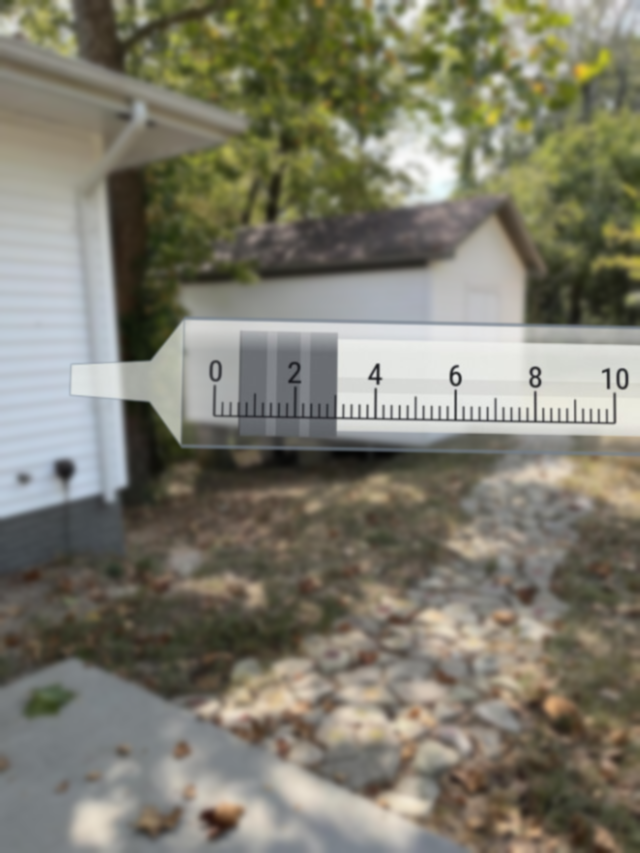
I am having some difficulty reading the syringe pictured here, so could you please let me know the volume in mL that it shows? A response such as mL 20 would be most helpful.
mL 0.6
